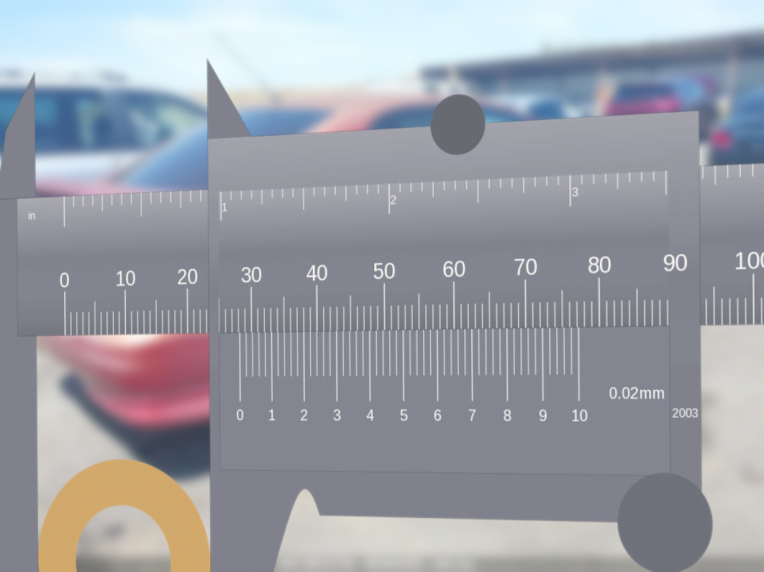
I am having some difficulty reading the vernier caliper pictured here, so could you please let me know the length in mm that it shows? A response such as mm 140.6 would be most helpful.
mm 28.2
